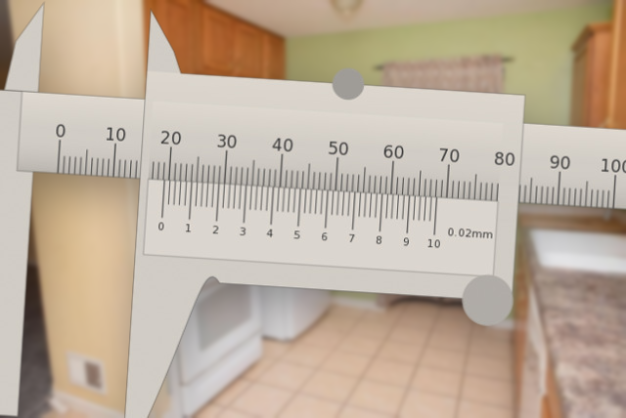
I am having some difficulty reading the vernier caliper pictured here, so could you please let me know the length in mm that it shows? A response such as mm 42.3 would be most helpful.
mm 19.2
